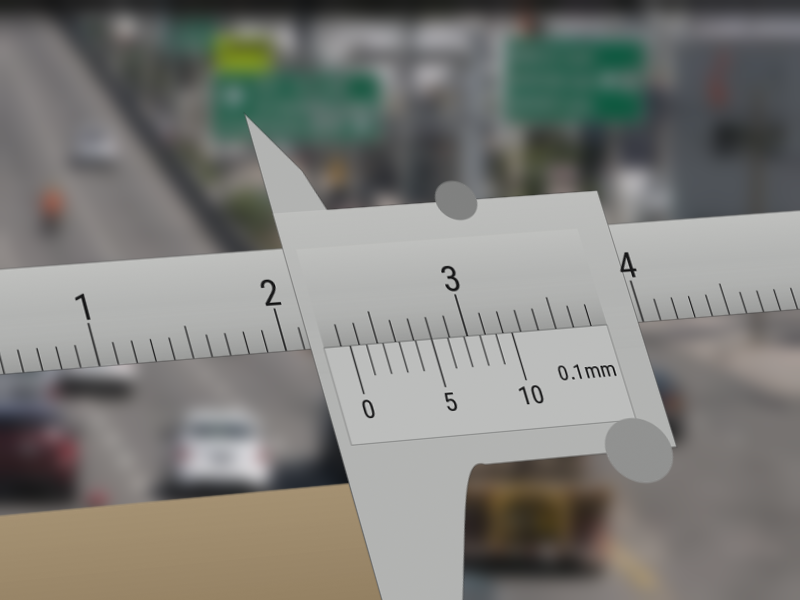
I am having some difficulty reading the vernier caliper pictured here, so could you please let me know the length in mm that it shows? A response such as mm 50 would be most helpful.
mm 23.5
